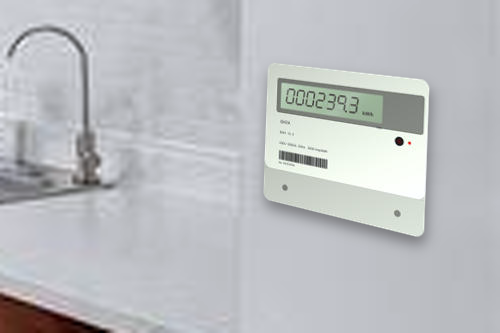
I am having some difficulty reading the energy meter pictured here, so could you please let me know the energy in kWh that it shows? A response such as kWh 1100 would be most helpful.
kWh 239.3
